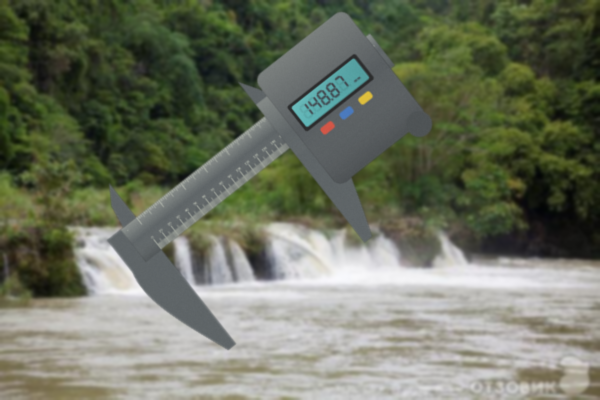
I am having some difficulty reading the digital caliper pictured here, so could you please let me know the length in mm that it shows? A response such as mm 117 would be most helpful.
mm 148.87
